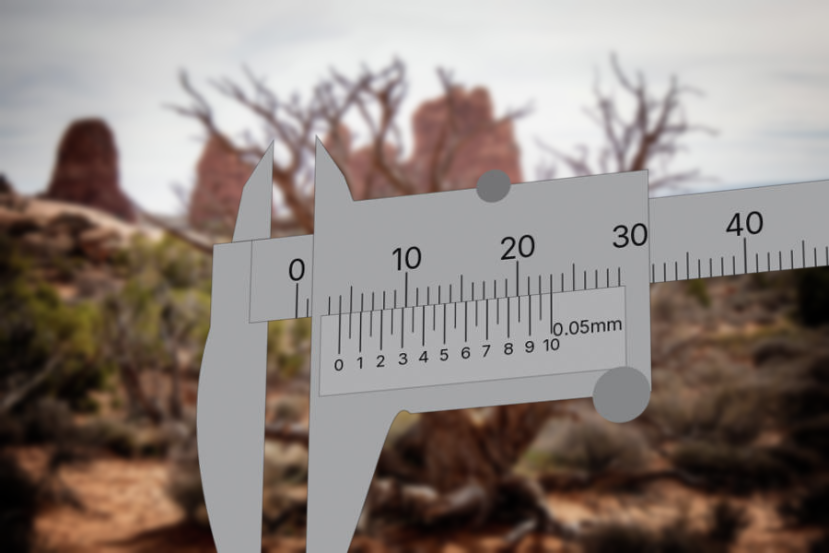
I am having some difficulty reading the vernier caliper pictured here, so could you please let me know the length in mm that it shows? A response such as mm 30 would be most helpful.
mm 4.0
